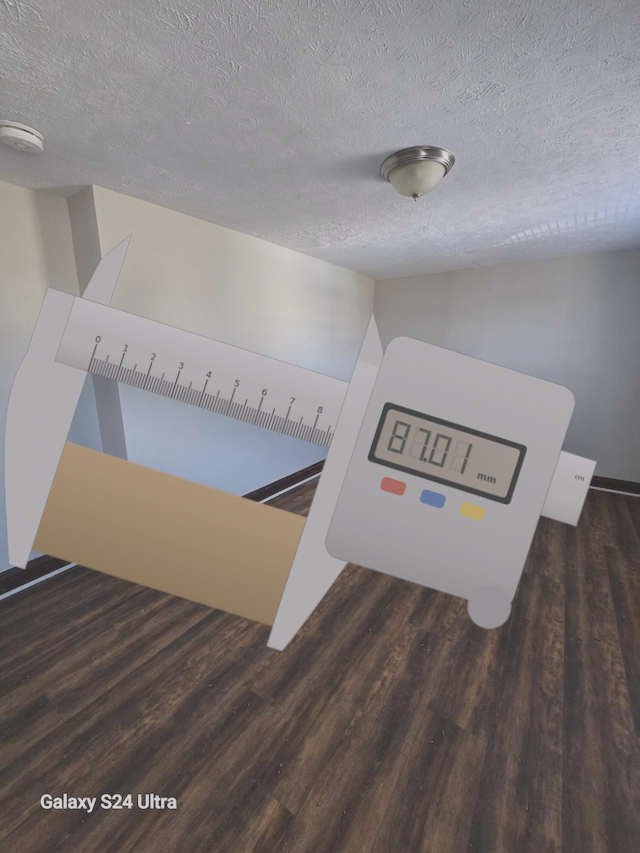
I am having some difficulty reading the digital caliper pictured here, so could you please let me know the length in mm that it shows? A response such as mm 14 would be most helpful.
mm 87.01
